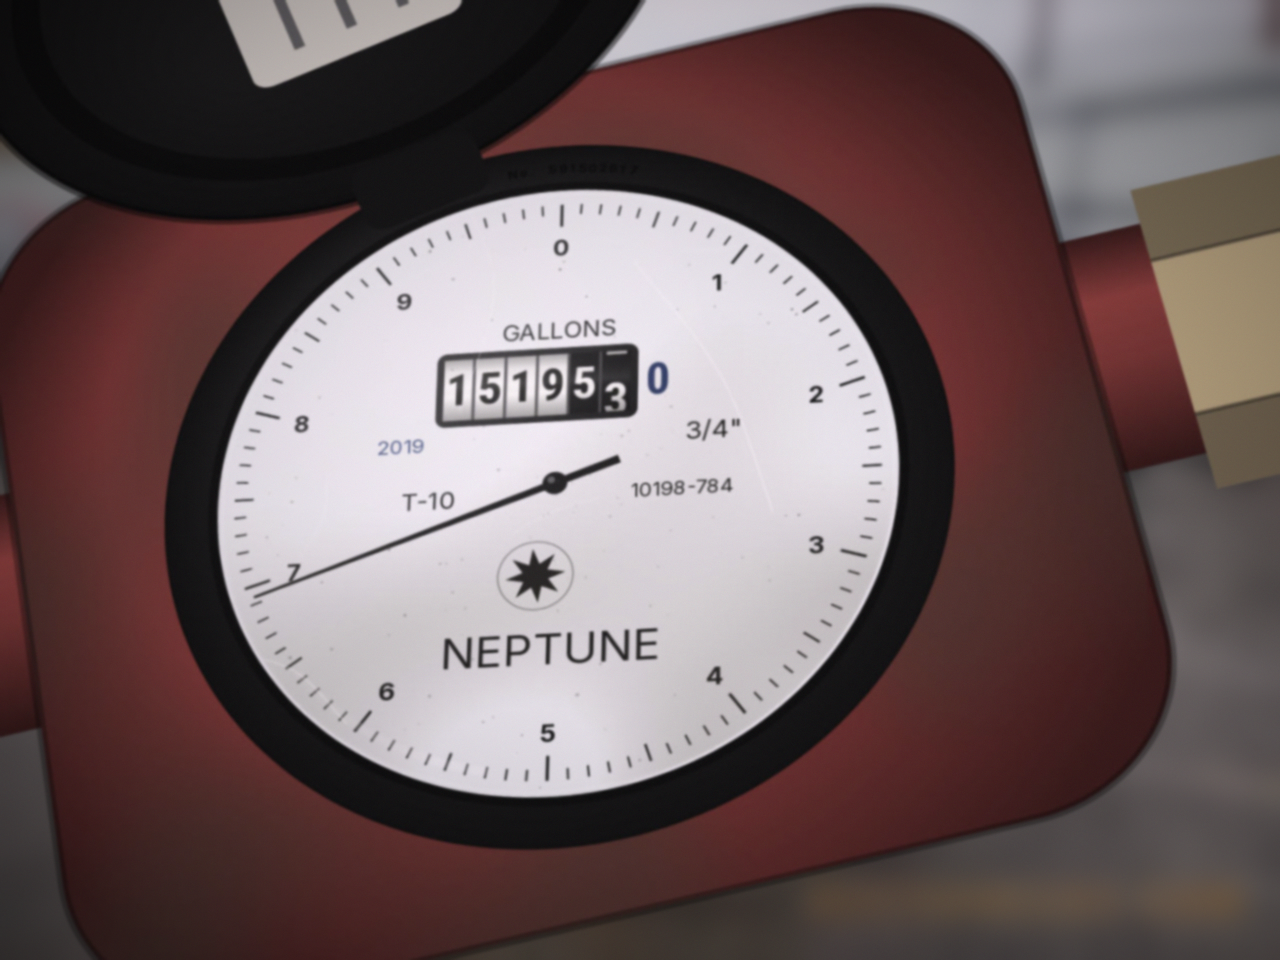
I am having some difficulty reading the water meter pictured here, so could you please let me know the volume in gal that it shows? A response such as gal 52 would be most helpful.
gal 1519526.9
